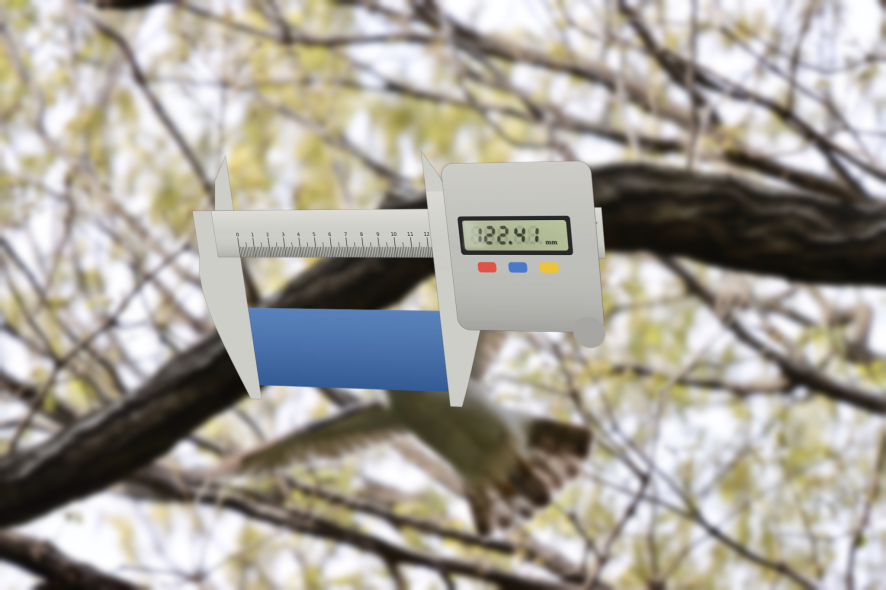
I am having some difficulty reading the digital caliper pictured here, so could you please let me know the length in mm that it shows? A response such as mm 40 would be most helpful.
mm 122.41
